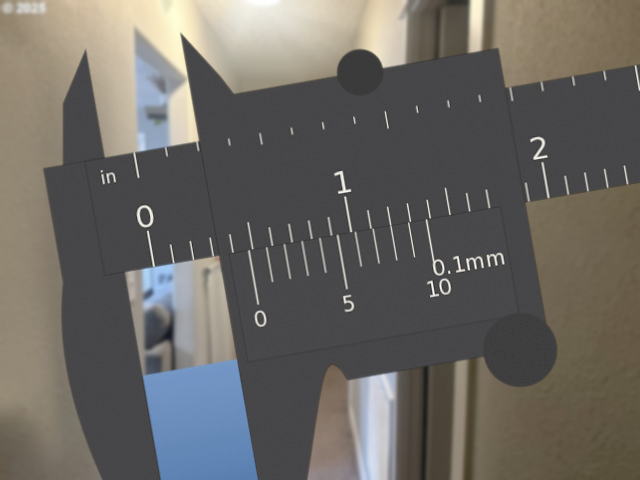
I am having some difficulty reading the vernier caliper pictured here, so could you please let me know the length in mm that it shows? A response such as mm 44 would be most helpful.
mm 4.8
